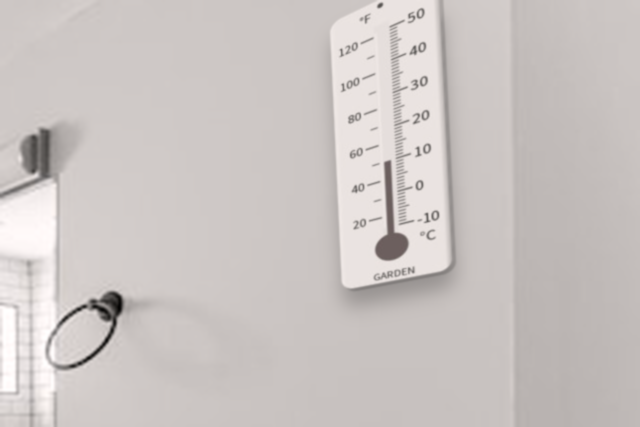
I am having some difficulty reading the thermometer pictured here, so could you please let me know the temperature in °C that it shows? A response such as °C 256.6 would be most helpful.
°C 10
